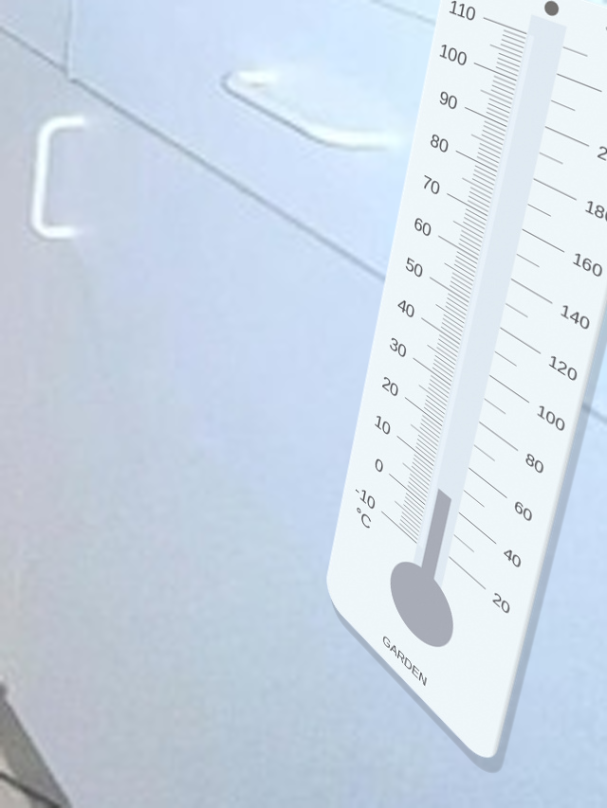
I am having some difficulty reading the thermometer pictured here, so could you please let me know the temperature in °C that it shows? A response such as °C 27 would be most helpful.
°C 6
